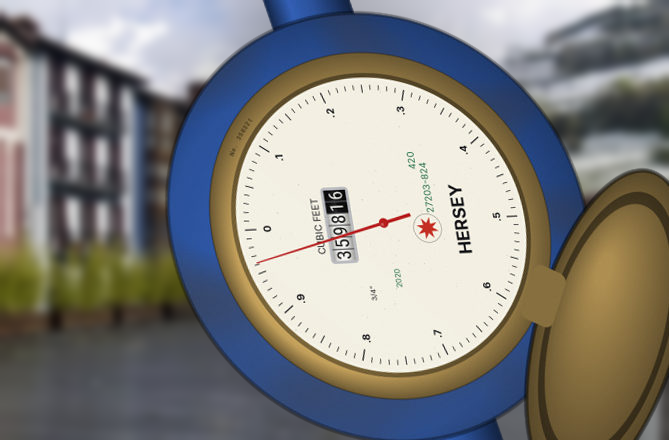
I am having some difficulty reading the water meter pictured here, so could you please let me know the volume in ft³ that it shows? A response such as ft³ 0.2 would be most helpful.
ft³ 359815.96
